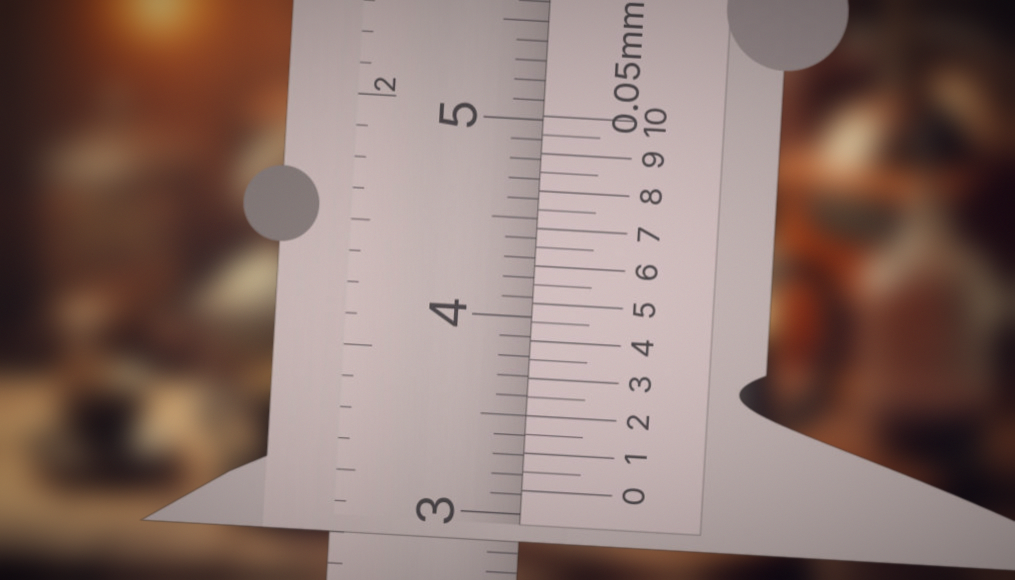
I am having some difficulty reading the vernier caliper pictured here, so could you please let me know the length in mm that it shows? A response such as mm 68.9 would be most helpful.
mm 31.2
